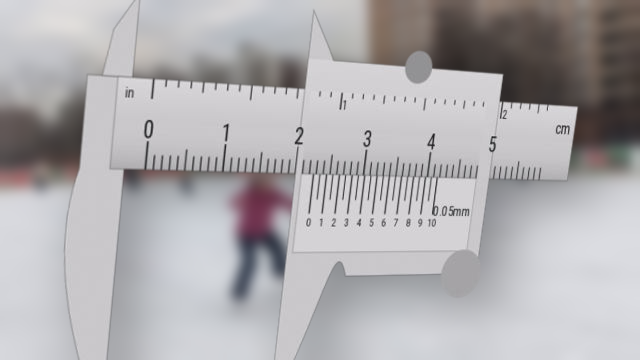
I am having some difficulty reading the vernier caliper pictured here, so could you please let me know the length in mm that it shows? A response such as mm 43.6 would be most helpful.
mm 22.6
